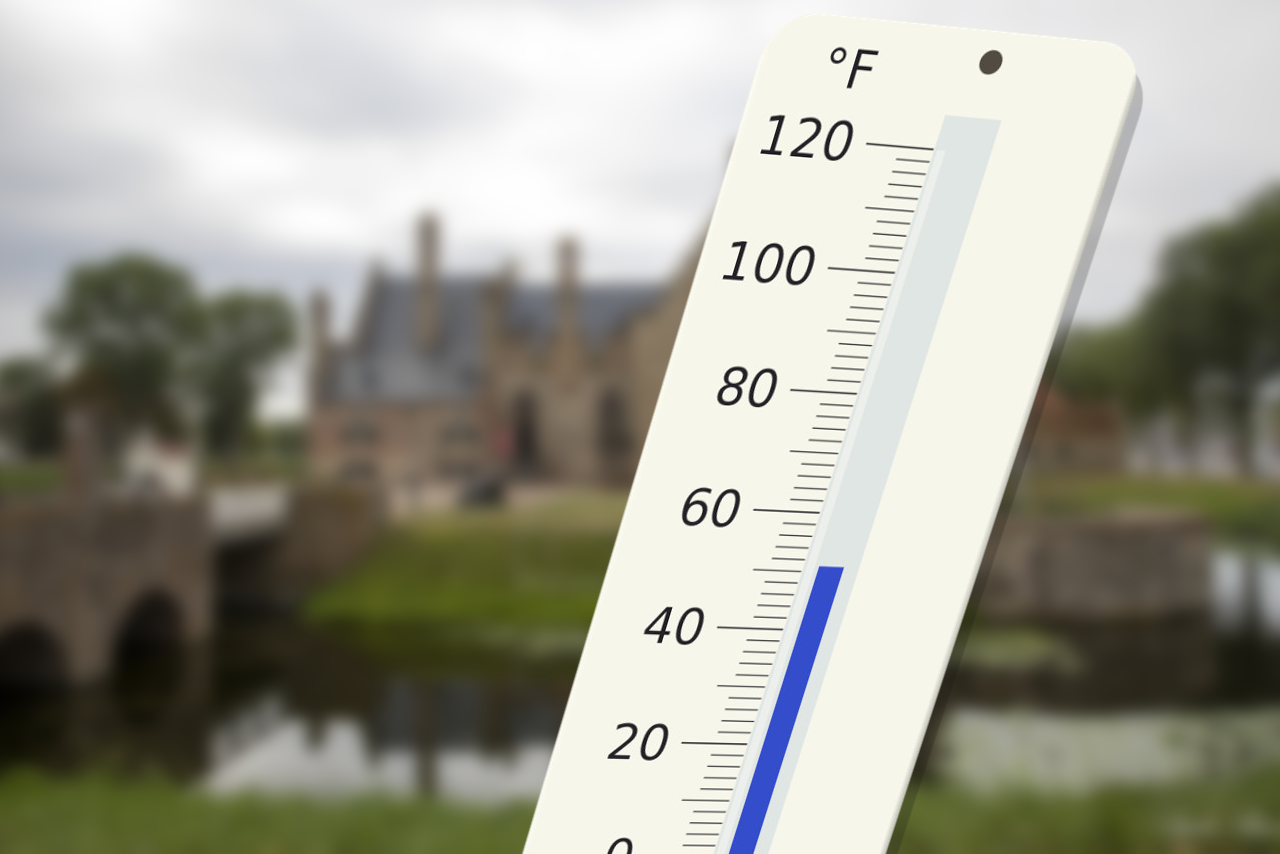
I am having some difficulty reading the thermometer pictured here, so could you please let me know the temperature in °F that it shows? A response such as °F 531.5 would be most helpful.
°F 51
